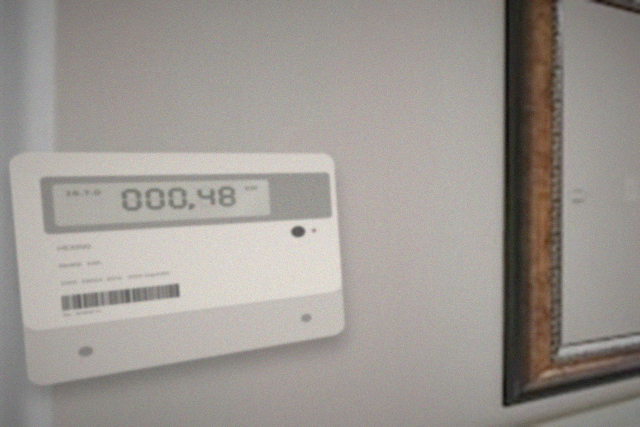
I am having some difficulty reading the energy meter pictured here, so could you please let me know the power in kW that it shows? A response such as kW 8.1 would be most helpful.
kW 0.48
